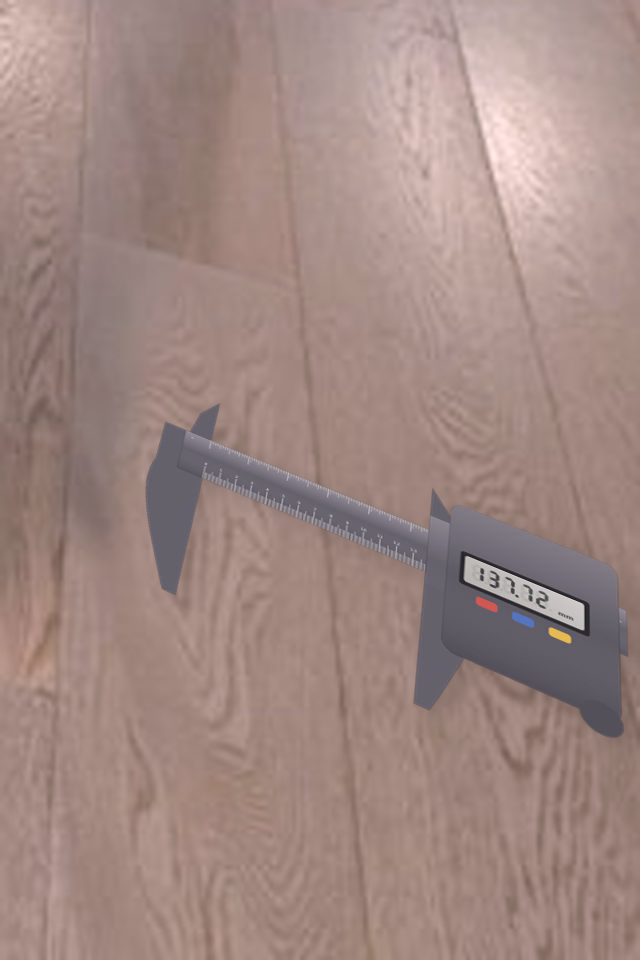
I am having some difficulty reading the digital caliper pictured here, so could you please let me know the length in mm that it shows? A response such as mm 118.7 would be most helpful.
mm 137.72
